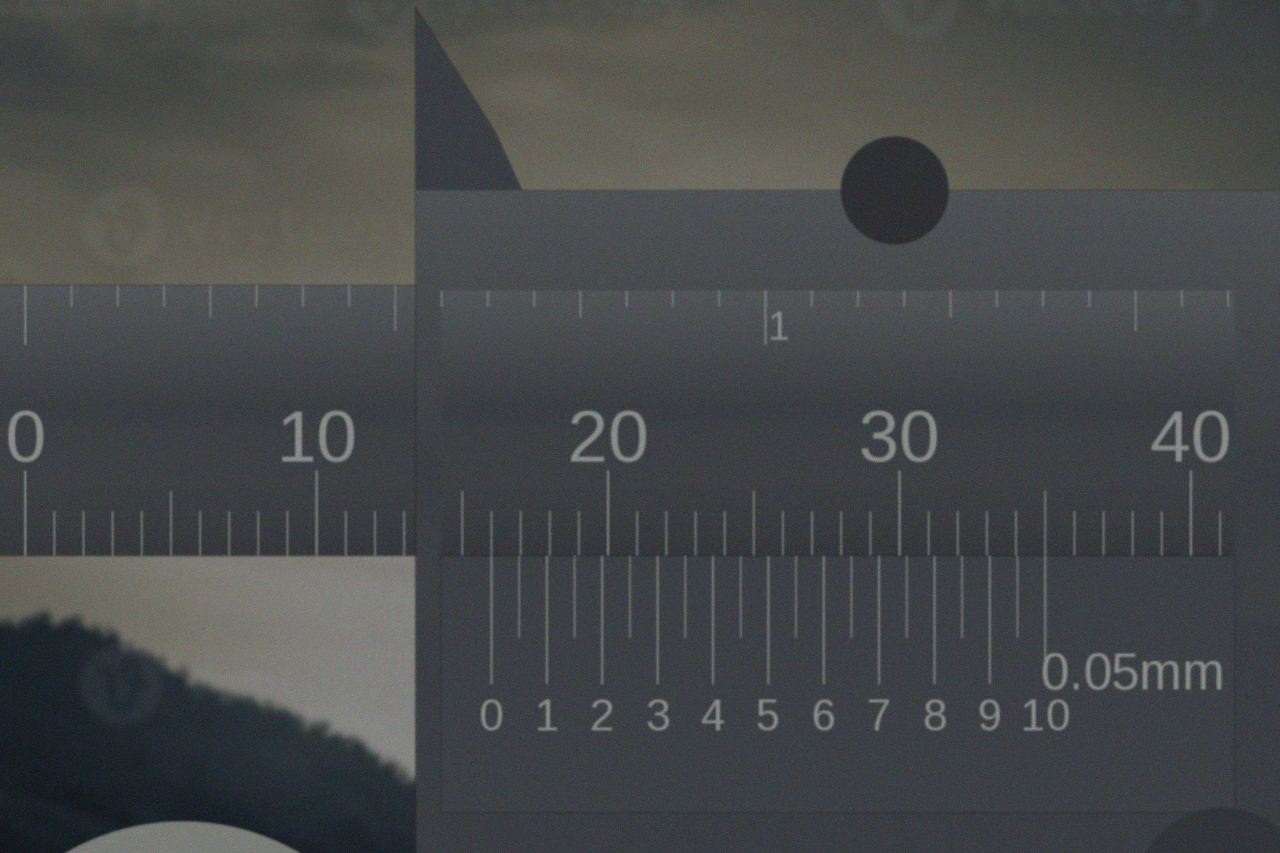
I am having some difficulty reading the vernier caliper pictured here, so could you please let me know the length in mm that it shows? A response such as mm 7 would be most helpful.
mm 16.00
